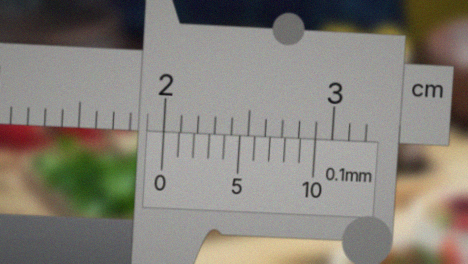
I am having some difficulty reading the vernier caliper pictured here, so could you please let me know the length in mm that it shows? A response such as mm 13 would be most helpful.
mm 20.0
